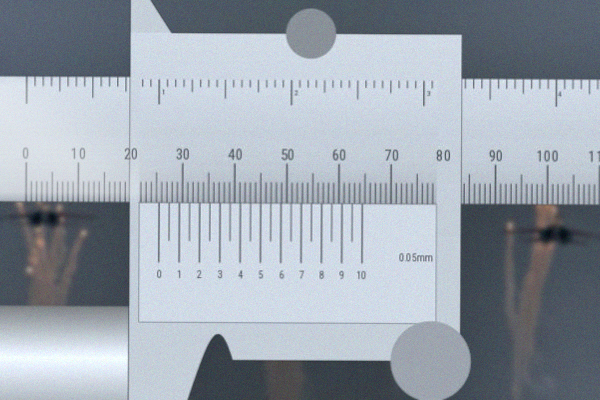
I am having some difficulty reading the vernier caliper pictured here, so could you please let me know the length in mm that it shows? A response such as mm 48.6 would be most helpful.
mm 25.5
